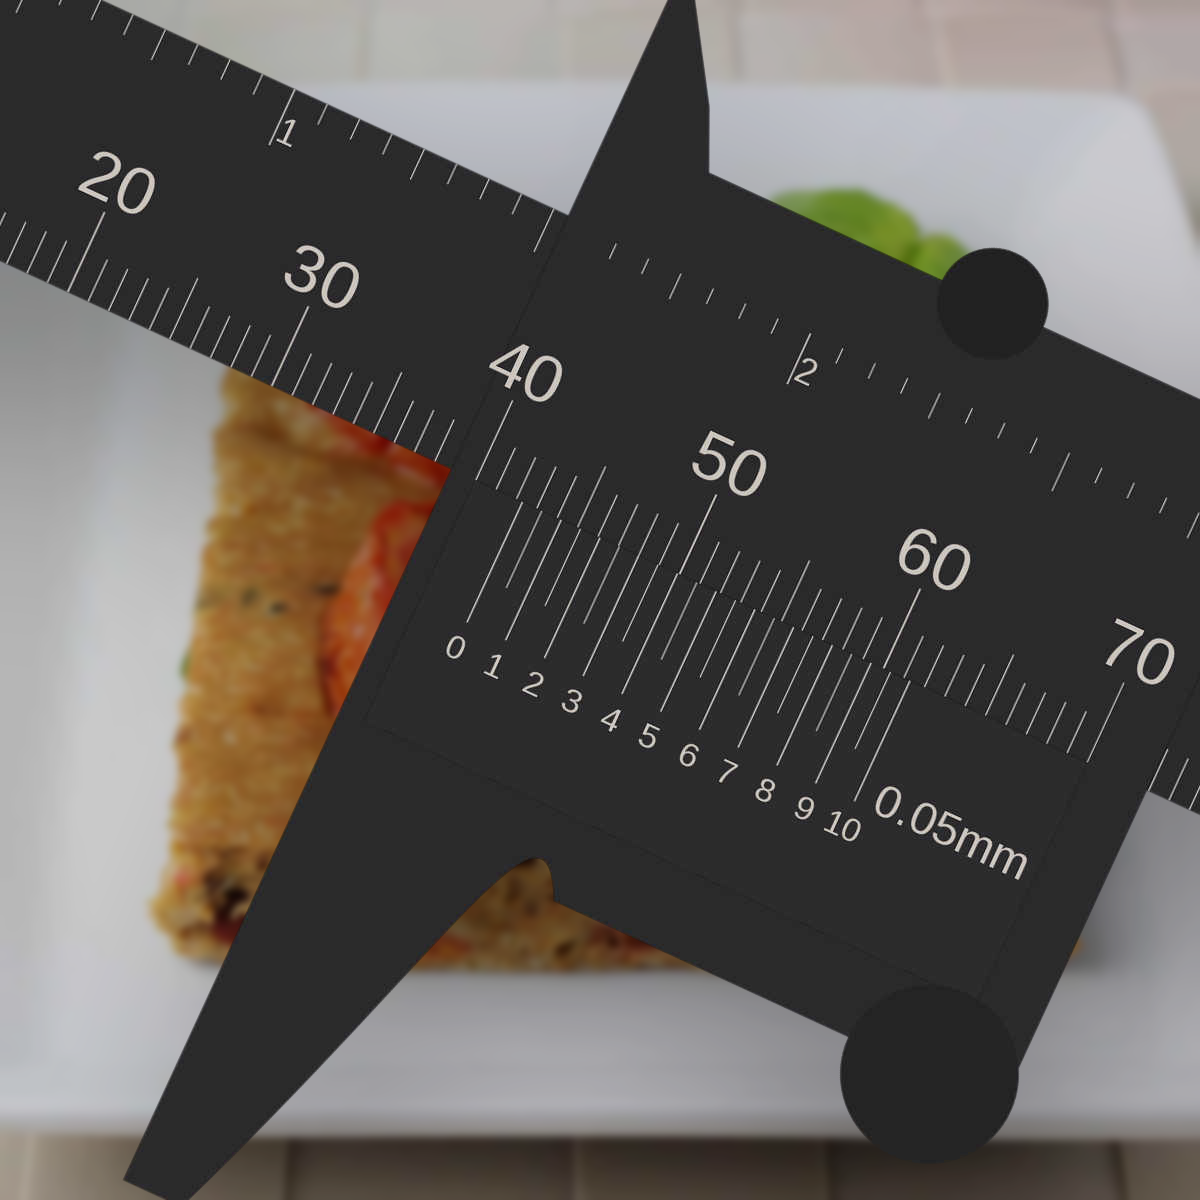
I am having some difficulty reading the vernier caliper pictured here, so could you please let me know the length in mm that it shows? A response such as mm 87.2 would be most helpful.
mm 42.3
